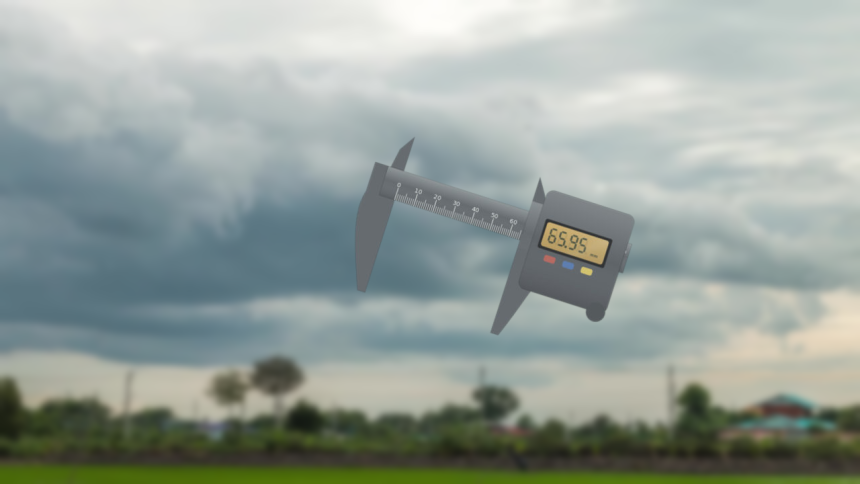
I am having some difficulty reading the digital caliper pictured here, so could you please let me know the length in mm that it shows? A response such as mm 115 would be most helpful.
mm 65.95
